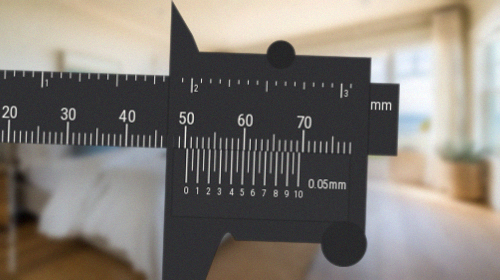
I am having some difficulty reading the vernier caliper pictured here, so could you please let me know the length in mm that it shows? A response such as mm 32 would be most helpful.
mm 50.4
